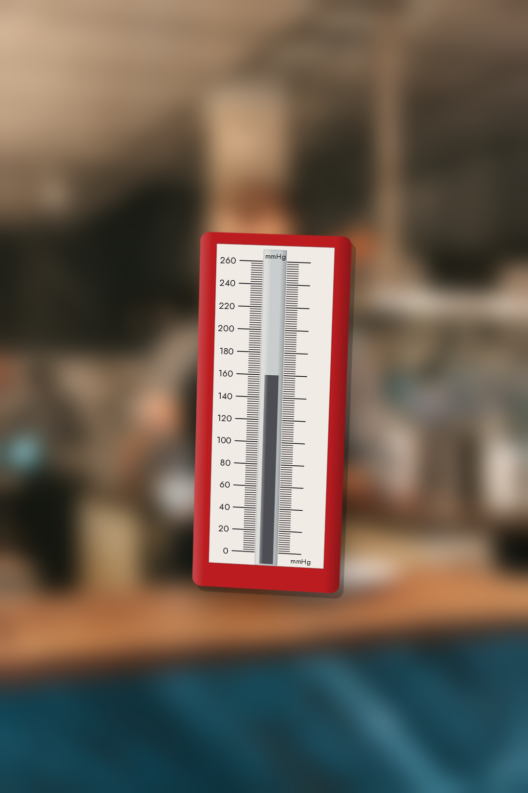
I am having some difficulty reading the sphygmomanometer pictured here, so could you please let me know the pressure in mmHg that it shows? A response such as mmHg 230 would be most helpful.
mmHg 160
